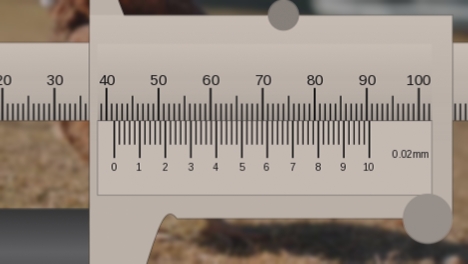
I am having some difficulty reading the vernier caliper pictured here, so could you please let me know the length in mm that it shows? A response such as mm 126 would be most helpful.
mm 41.5
